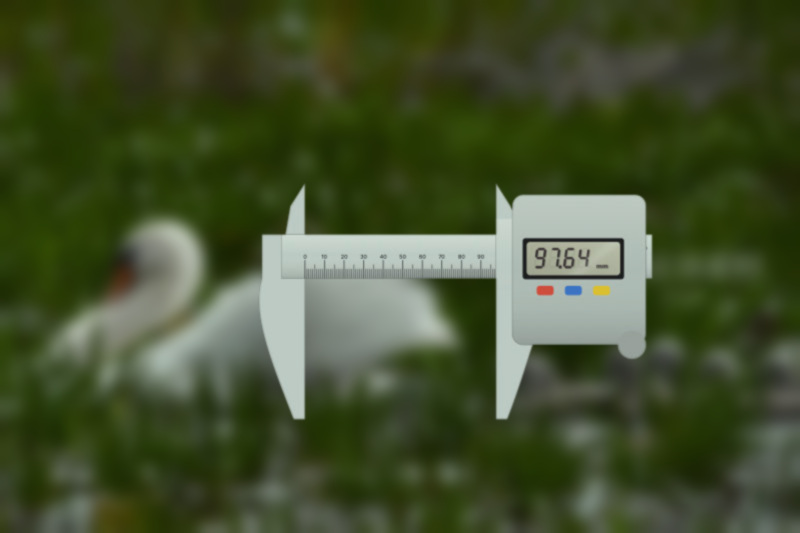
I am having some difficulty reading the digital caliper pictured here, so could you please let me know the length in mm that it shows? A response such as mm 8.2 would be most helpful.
mm 97.64
